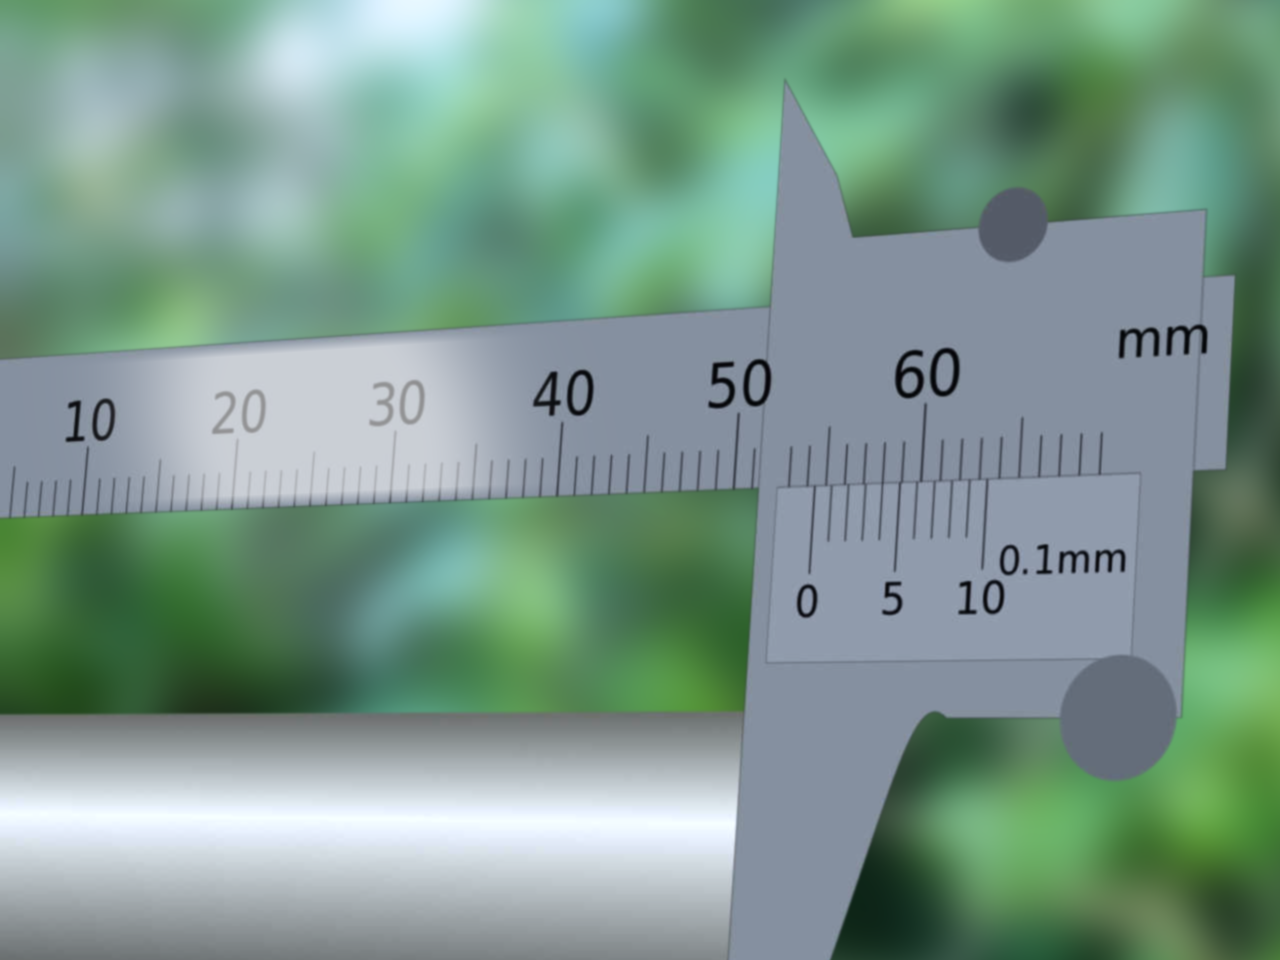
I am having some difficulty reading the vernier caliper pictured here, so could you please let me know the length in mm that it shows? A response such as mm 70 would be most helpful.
mm 54.4
